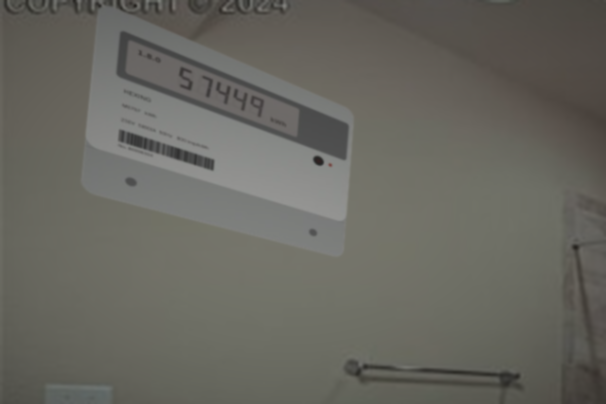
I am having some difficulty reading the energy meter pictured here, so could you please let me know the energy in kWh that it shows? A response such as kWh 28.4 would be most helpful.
kWh 57449
